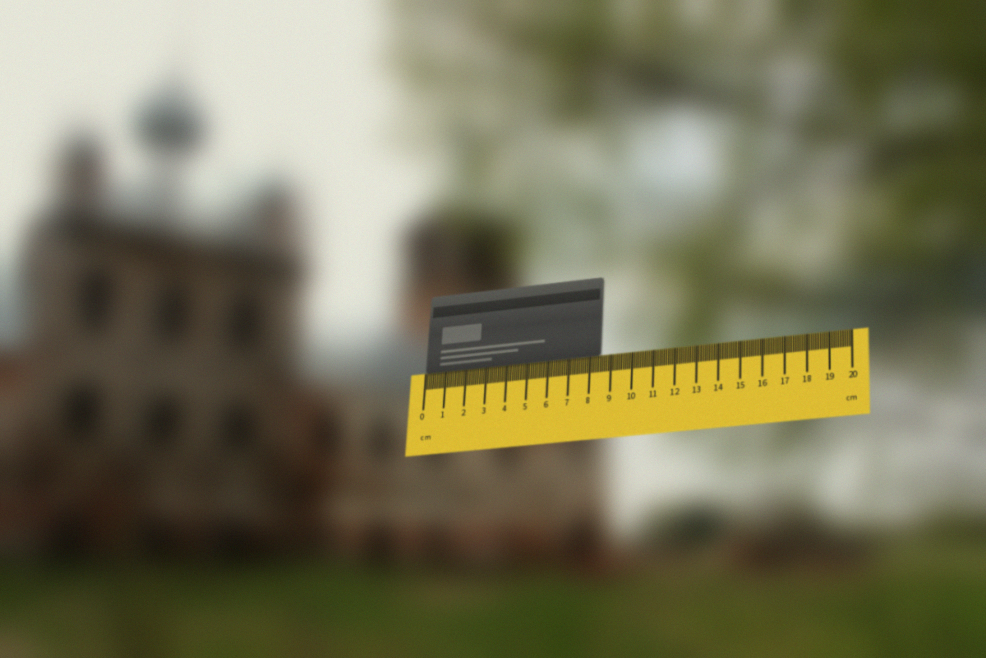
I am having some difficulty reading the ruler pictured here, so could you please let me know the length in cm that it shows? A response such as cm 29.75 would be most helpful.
cm 8.5
